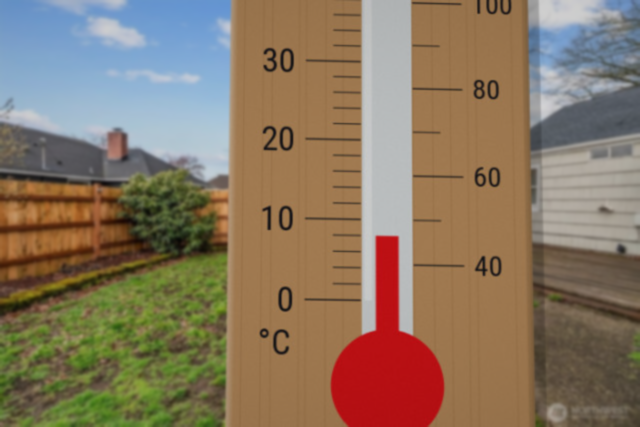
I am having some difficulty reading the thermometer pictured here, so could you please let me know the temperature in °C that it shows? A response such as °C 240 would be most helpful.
°C 8
